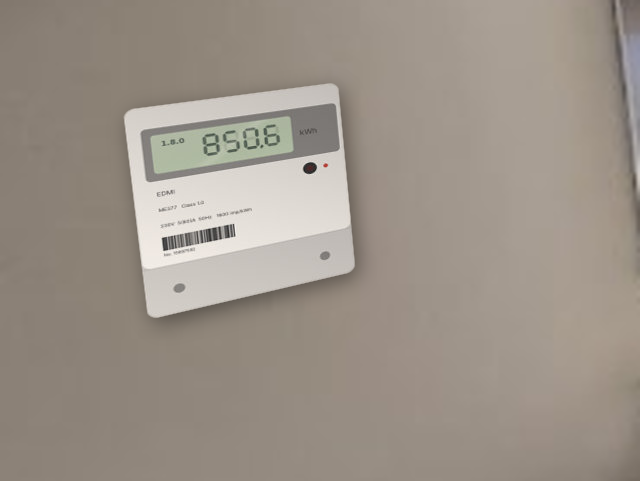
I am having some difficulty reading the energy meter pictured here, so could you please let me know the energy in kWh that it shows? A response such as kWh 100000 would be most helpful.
kWh 850.6
